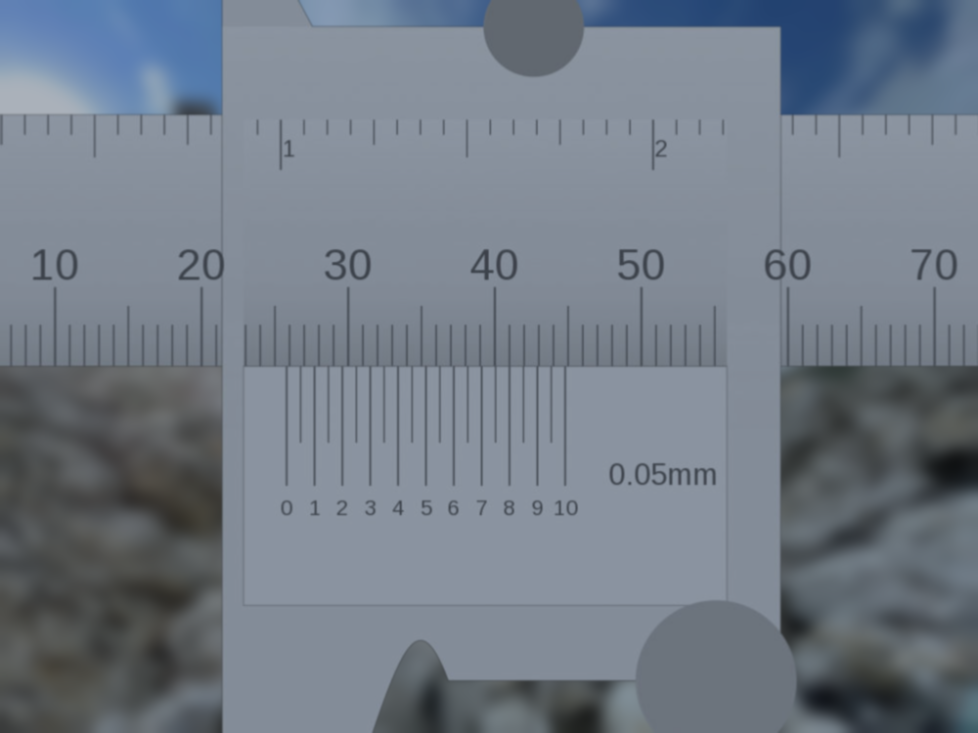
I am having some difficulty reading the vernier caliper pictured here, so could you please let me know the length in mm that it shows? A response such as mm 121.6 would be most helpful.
mm 25.8
